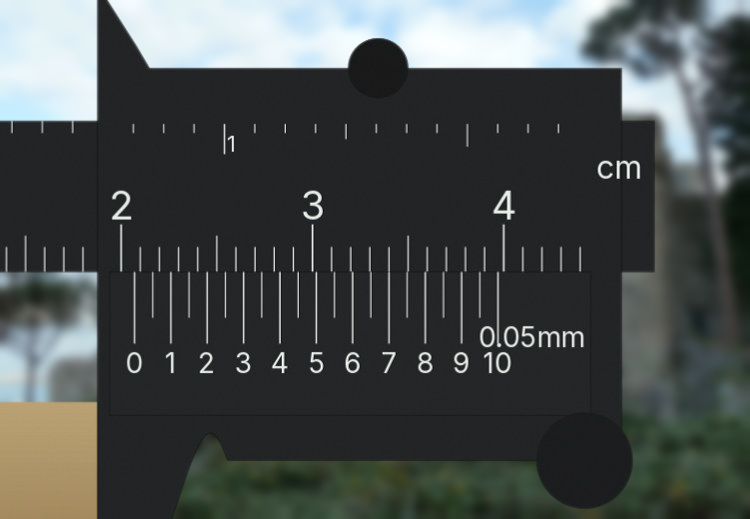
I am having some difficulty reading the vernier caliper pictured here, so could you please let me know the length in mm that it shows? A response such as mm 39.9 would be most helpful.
mm 20.7
